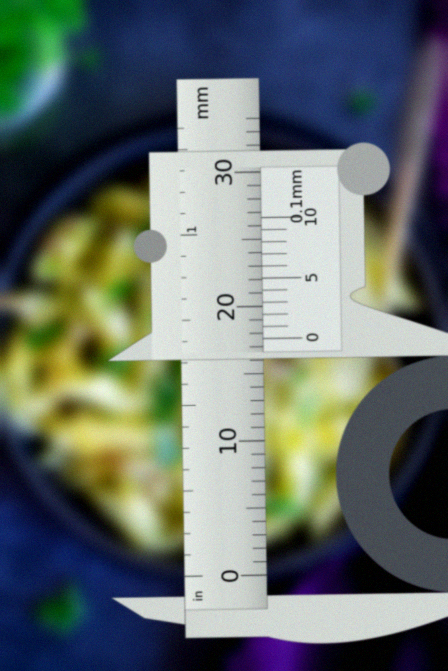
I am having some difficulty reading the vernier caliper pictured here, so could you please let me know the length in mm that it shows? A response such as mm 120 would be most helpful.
mm 17.6
